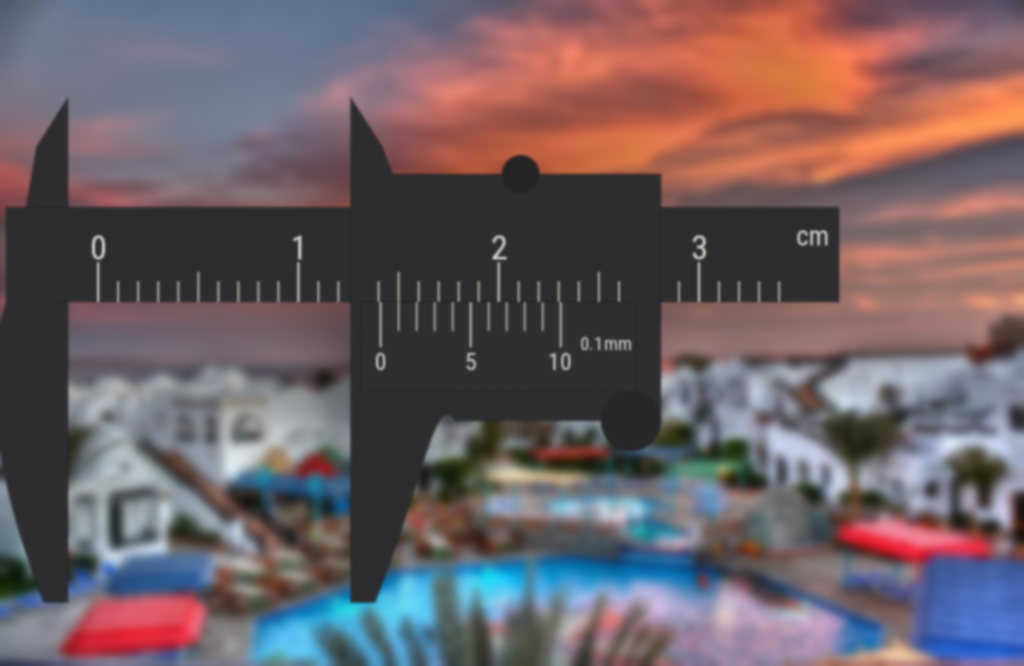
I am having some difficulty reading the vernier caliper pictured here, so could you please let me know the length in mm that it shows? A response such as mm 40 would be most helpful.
mm 14.1
